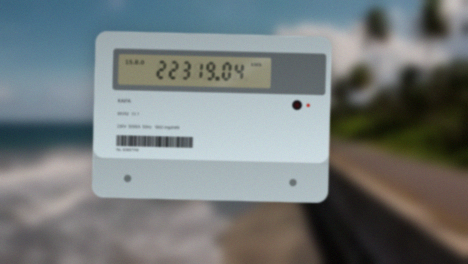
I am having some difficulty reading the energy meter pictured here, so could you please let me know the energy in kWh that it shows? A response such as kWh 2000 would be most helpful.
kWh 22319.04
